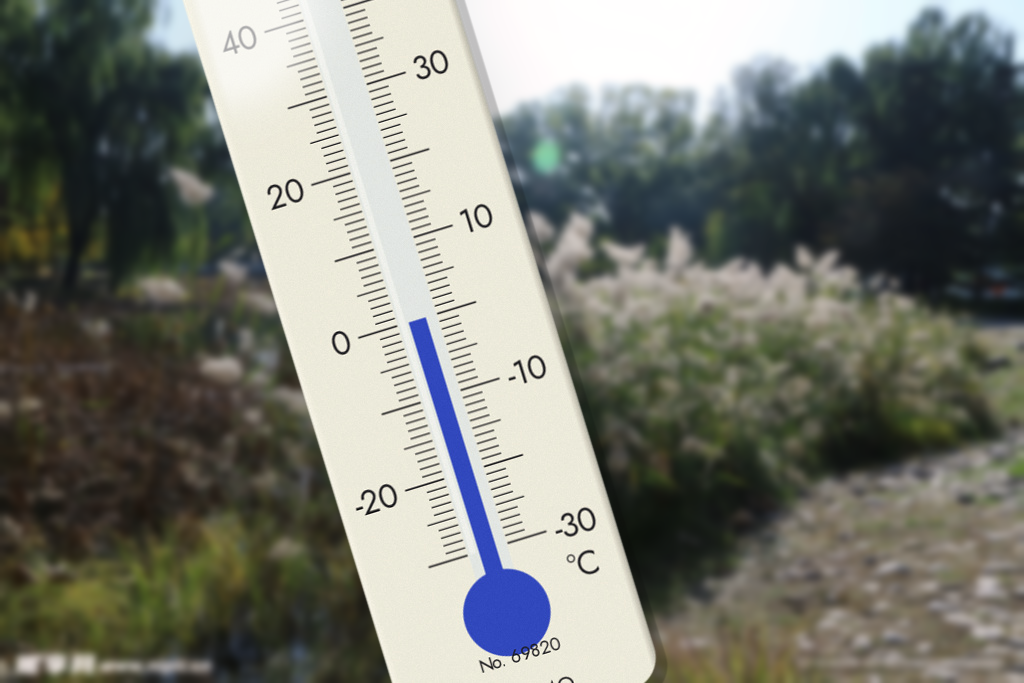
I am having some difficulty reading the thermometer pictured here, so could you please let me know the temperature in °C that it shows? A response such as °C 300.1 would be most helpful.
°C 0
